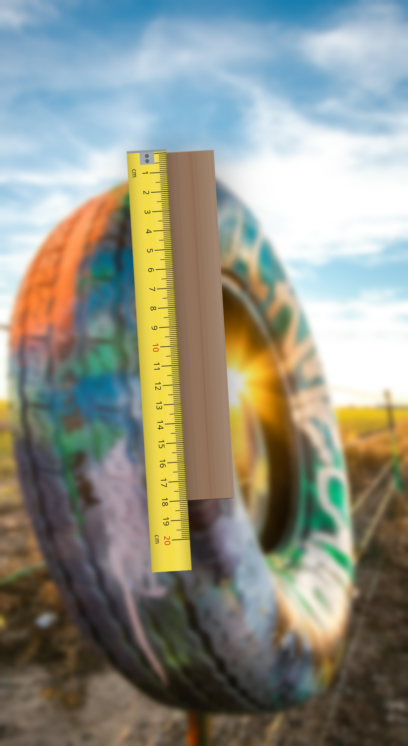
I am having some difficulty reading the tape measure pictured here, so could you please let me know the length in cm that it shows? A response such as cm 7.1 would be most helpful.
cm 18
